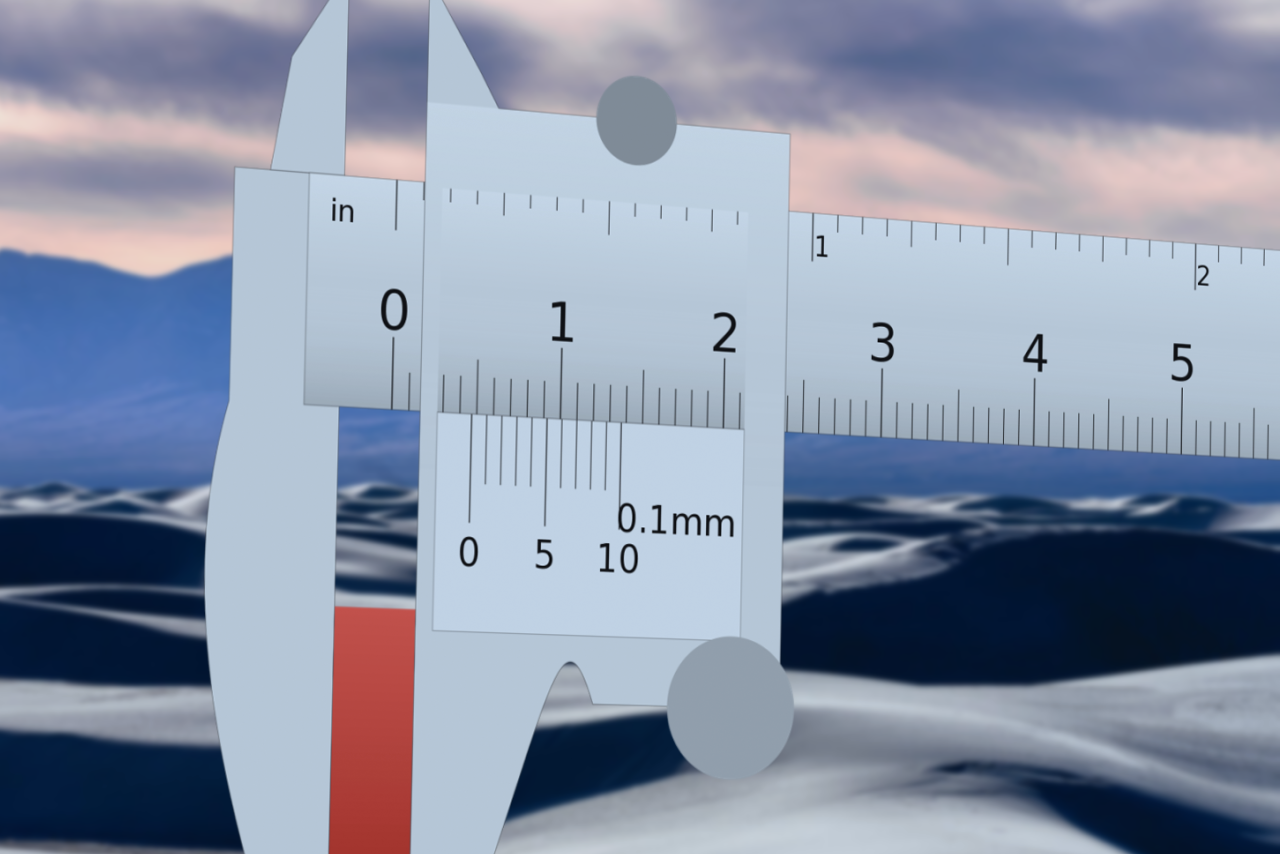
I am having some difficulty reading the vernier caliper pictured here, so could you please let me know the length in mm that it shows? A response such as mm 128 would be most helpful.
mm 4.7
